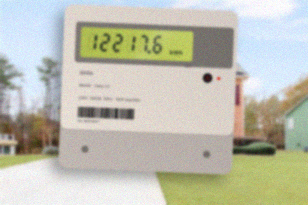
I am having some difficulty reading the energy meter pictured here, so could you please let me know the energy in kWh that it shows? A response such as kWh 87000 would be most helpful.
kWh 12217.6
